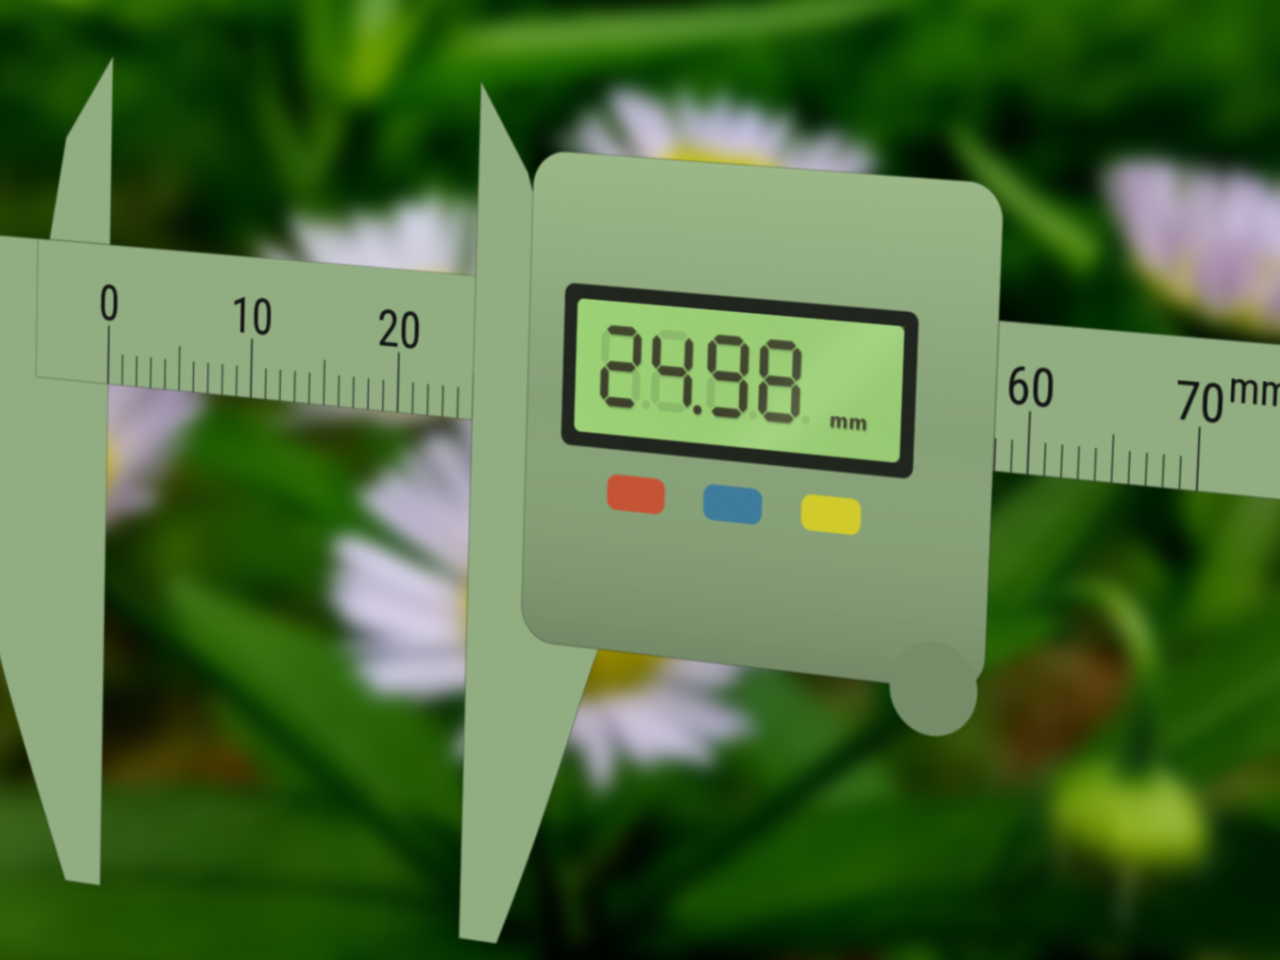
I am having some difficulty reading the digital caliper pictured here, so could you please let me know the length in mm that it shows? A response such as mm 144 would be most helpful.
mm 24.98
